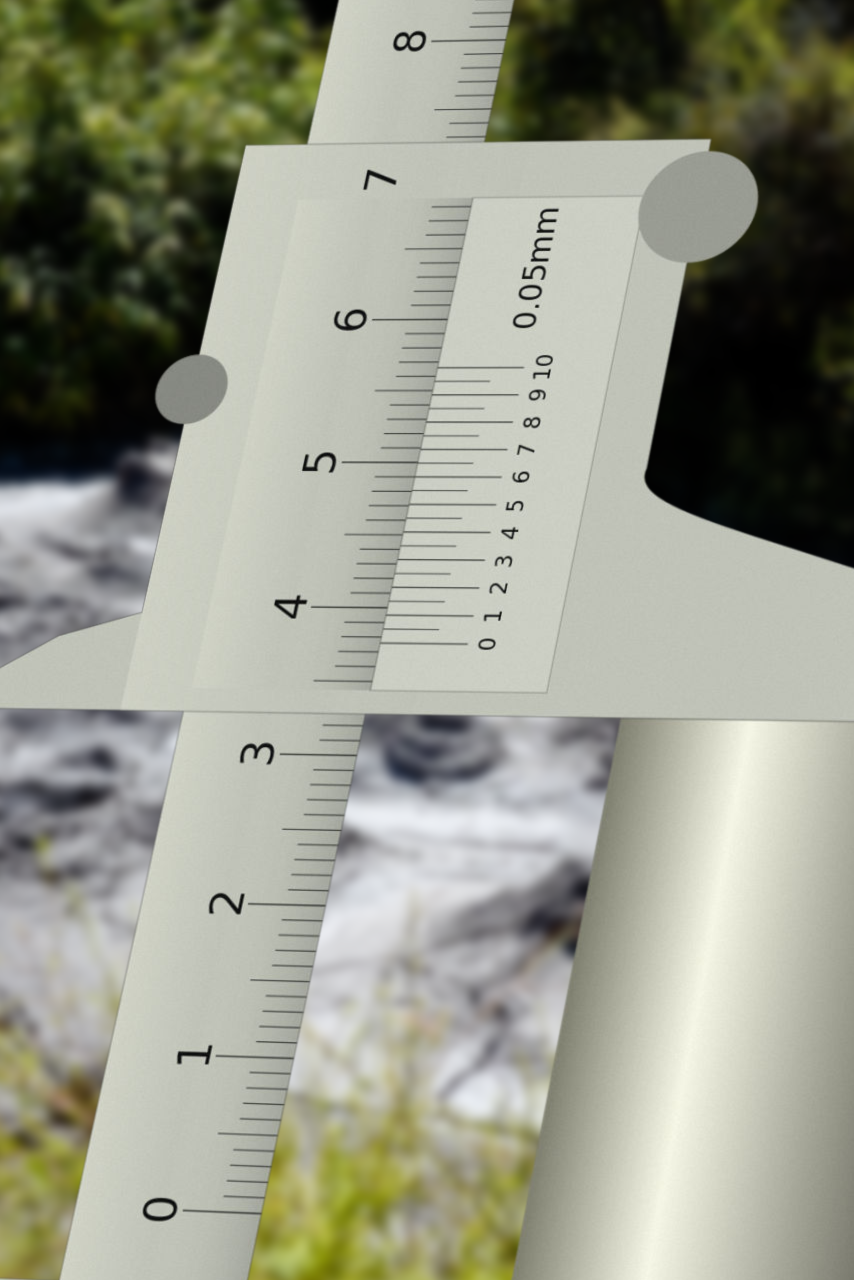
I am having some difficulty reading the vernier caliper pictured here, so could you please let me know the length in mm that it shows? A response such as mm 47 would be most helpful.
mm 37.6
